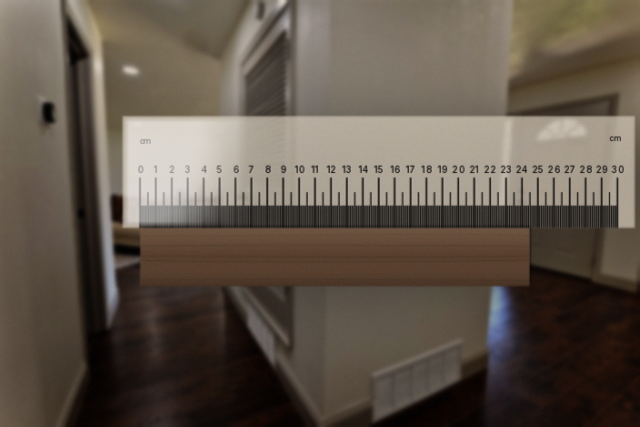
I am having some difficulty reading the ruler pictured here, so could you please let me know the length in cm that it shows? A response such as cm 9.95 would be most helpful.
cm 24.5
